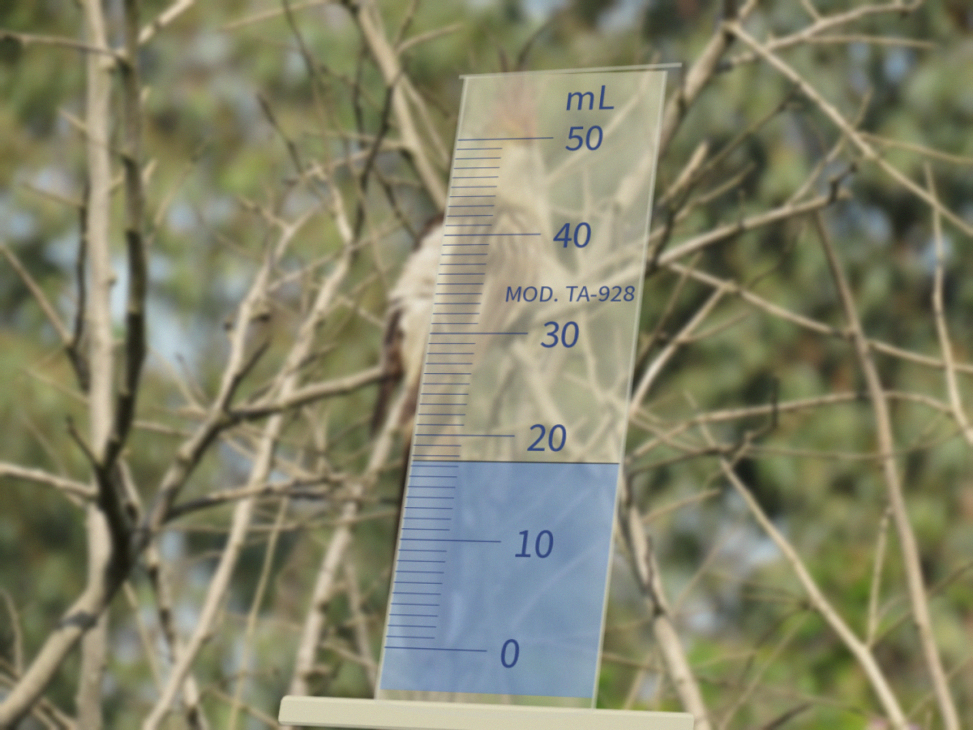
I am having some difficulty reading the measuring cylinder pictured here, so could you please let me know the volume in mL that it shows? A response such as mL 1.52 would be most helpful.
mL 17.5
